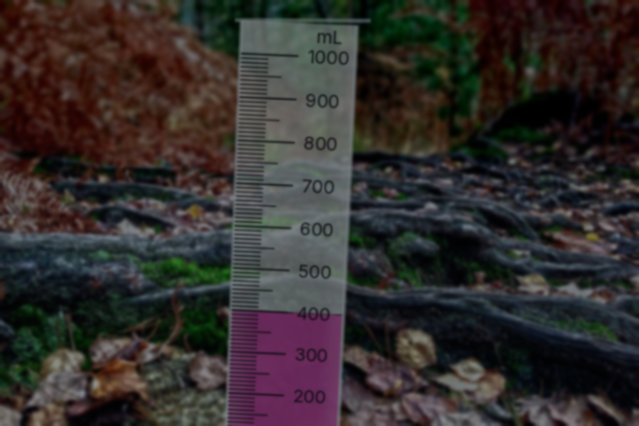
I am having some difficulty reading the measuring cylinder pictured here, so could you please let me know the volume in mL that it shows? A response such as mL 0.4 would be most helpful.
mL 400
